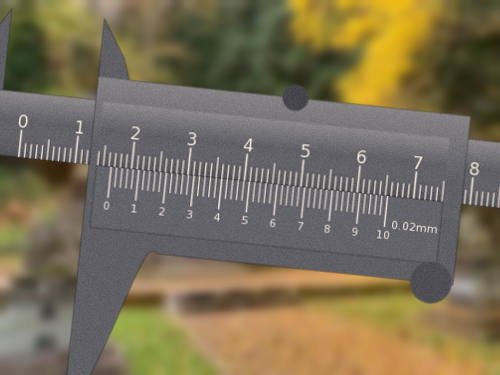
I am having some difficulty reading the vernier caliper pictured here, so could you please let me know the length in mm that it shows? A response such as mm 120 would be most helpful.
mm 16.4
